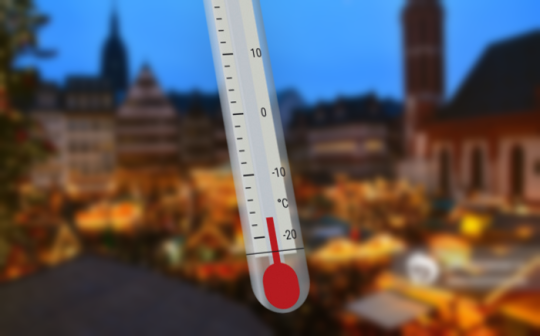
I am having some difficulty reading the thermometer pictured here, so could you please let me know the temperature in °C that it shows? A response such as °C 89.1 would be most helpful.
°C -17
